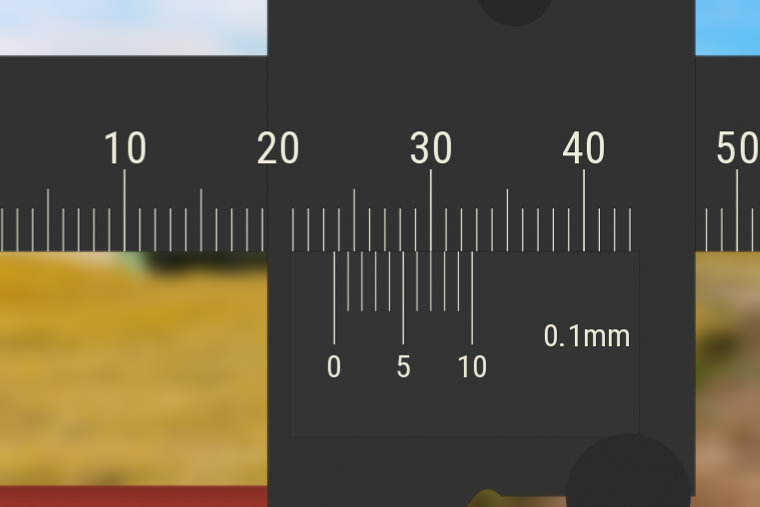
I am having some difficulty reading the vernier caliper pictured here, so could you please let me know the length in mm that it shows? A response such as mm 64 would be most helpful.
mm 23.7
